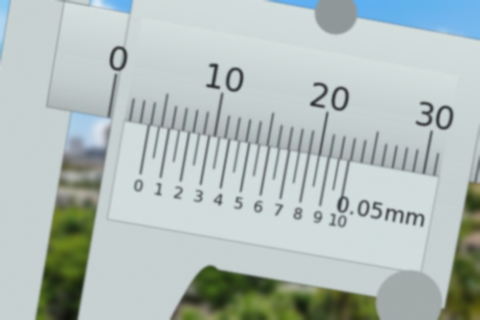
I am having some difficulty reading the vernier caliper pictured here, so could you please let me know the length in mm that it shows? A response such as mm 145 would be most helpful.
mm 3.8
